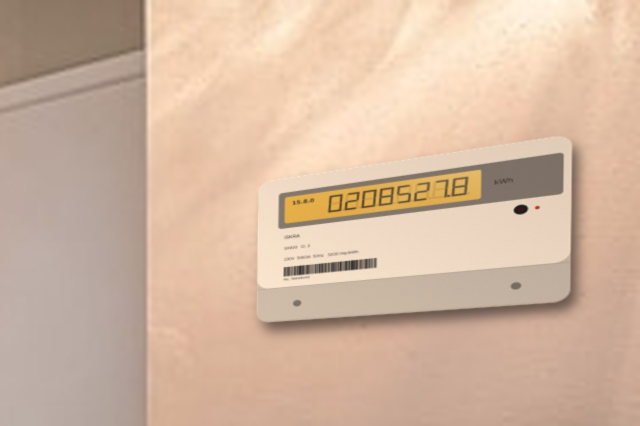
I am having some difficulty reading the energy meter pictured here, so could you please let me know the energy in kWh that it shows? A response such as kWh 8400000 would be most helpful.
kWh 208527.8
